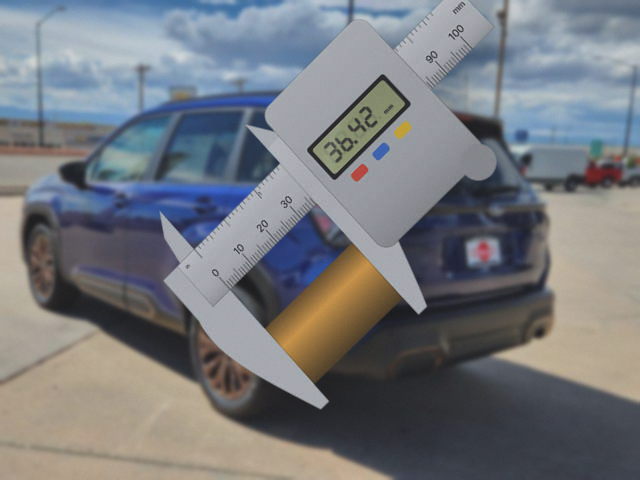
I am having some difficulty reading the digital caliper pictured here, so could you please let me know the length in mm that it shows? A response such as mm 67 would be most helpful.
mm 36.42
